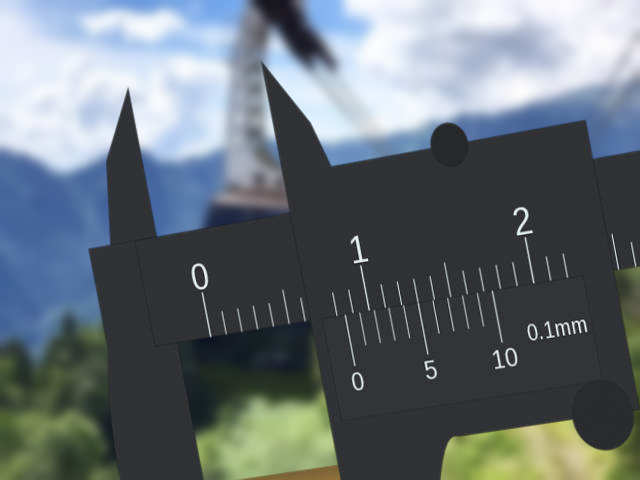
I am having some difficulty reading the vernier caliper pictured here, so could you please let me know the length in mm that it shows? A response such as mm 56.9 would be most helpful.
mm 8.5
